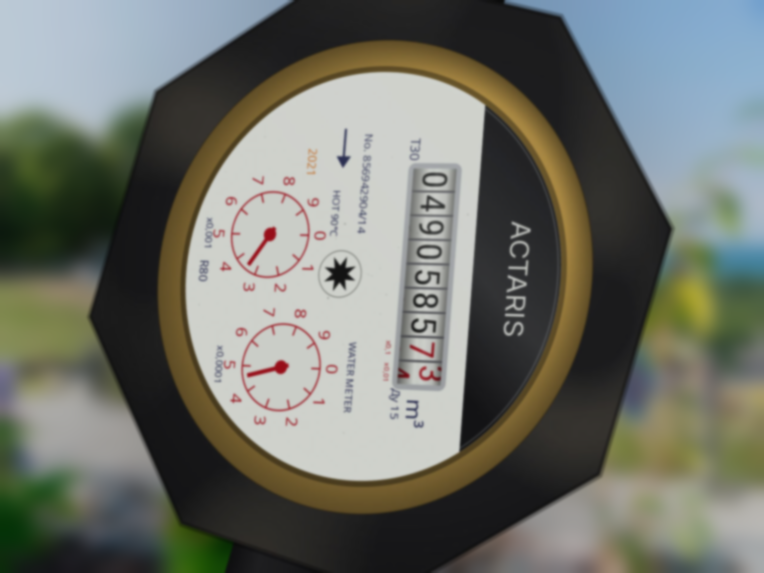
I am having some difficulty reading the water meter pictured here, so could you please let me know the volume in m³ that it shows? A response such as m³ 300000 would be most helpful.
m³ 490585.7334
